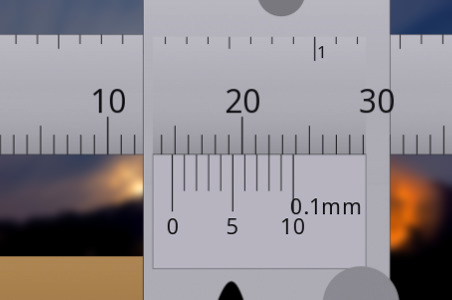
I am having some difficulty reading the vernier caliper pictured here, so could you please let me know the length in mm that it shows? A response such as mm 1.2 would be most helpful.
mm 14.8
